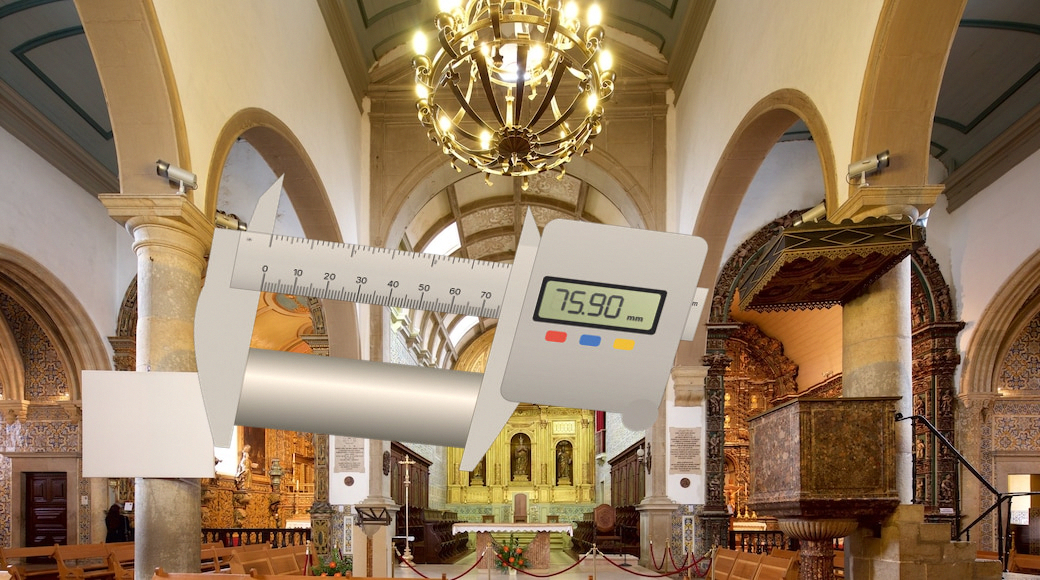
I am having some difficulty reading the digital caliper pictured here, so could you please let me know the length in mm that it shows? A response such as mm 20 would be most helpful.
mm 75.90
